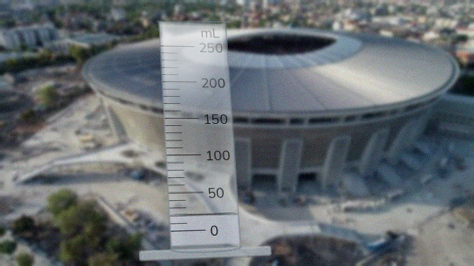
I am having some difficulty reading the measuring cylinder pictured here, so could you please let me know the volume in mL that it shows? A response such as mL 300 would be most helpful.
mL 20
